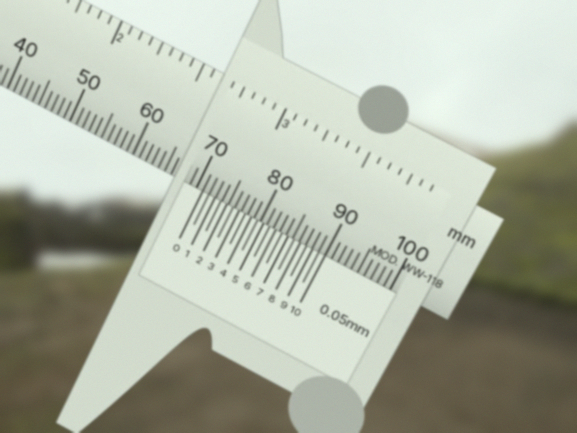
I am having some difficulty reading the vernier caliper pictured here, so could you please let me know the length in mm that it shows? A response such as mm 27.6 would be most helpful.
mm 71.0
